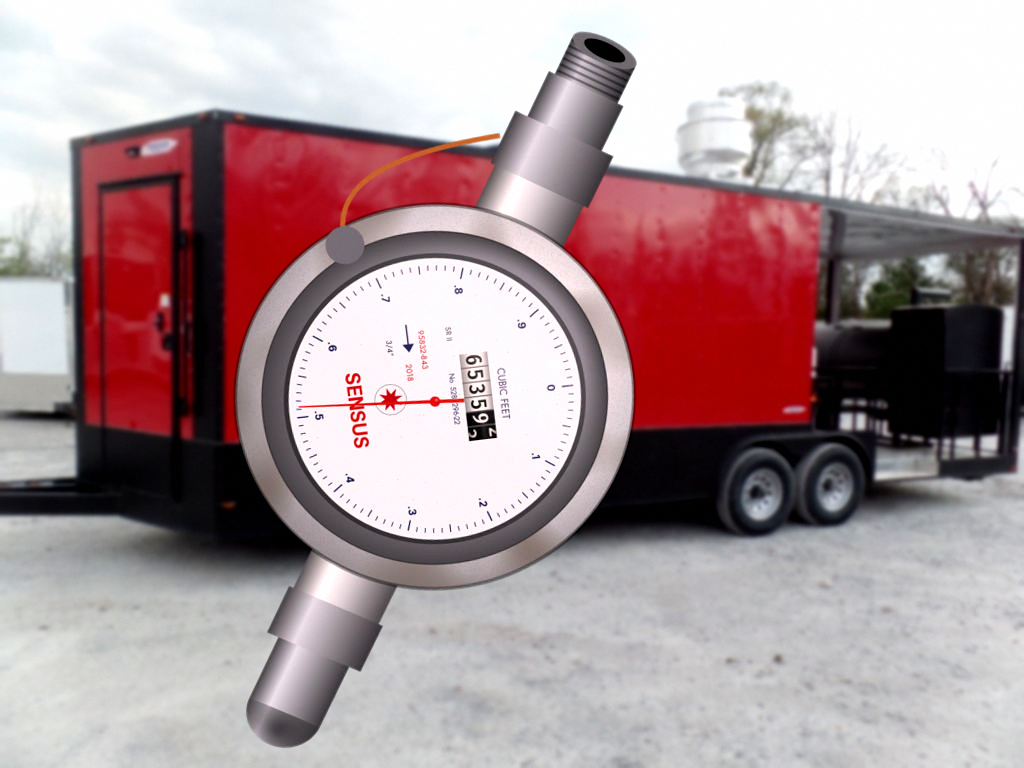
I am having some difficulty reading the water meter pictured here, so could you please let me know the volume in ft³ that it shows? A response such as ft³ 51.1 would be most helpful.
ft³ 653592.51
